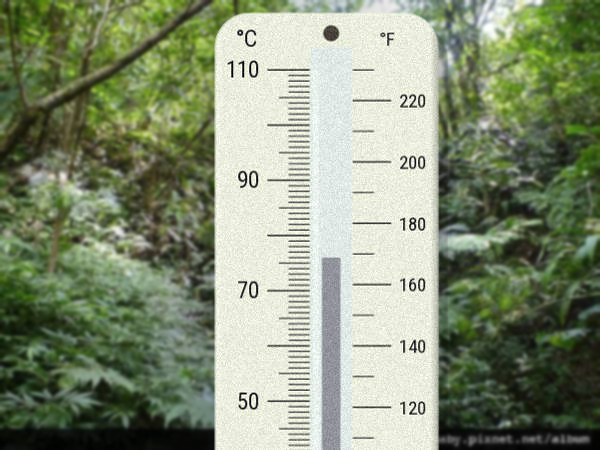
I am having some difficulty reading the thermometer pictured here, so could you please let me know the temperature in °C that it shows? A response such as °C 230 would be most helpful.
°C 76
